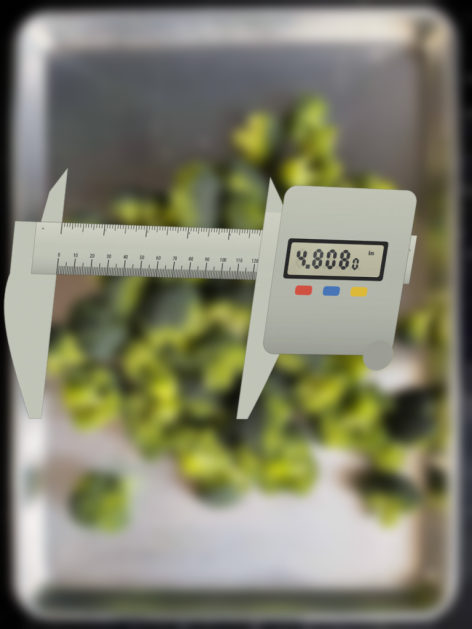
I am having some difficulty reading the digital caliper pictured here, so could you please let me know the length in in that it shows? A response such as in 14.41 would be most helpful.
in 4.8080
